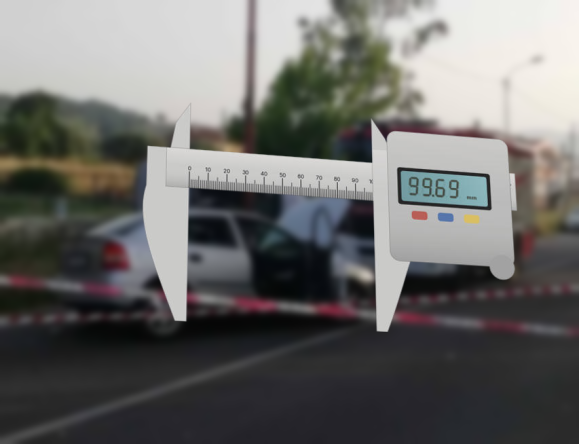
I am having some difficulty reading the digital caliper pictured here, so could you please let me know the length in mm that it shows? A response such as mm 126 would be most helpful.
mm 99.69
